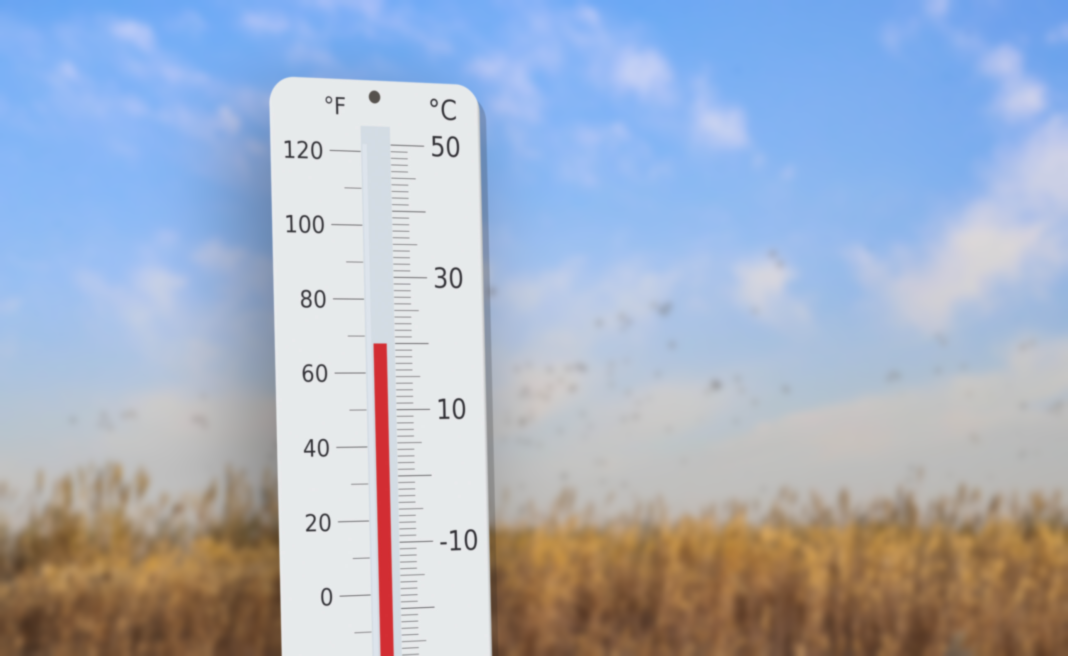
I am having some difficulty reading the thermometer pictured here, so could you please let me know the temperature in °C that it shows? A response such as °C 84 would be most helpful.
°C 20
